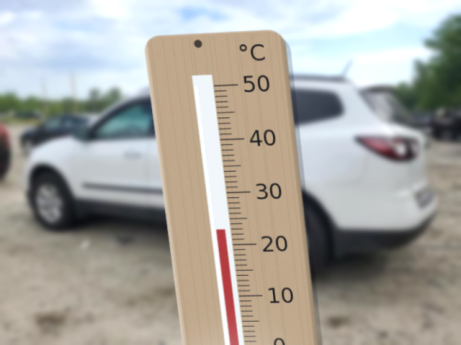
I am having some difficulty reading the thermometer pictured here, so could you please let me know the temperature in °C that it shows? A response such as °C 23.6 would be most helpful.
°C 23
